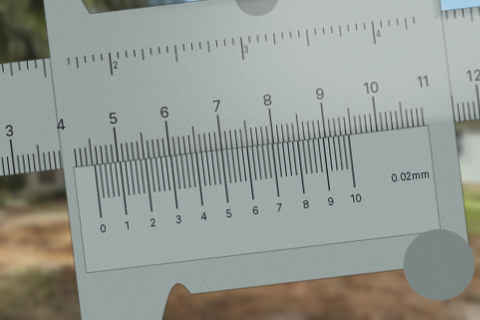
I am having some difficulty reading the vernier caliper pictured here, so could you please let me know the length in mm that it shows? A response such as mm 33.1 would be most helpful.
mm 45.5
